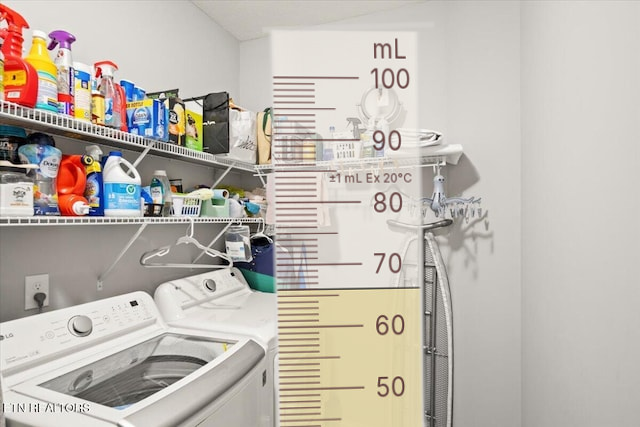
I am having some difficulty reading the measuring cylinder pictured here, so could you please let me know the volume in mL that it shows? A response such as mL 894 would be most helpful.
mL 66
